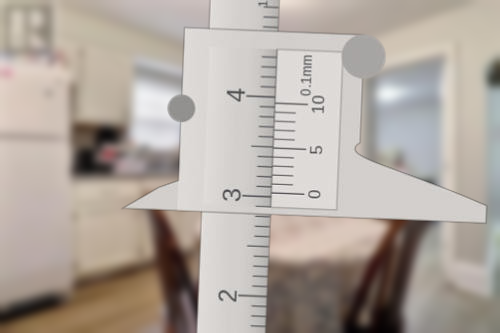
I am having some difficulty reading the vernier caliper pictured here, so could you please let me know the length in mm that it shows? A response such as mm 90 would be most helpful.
mm 30.4
